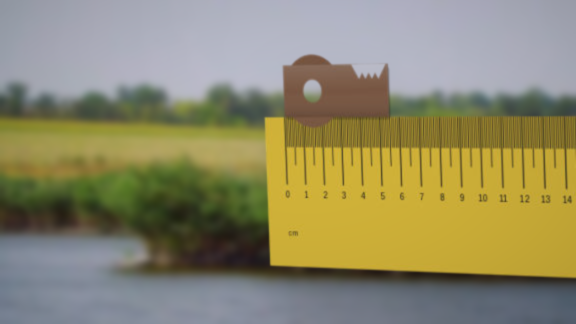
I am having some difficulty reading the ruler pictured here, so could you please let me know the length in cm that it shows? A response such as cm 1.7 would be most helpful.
cm 5.5
